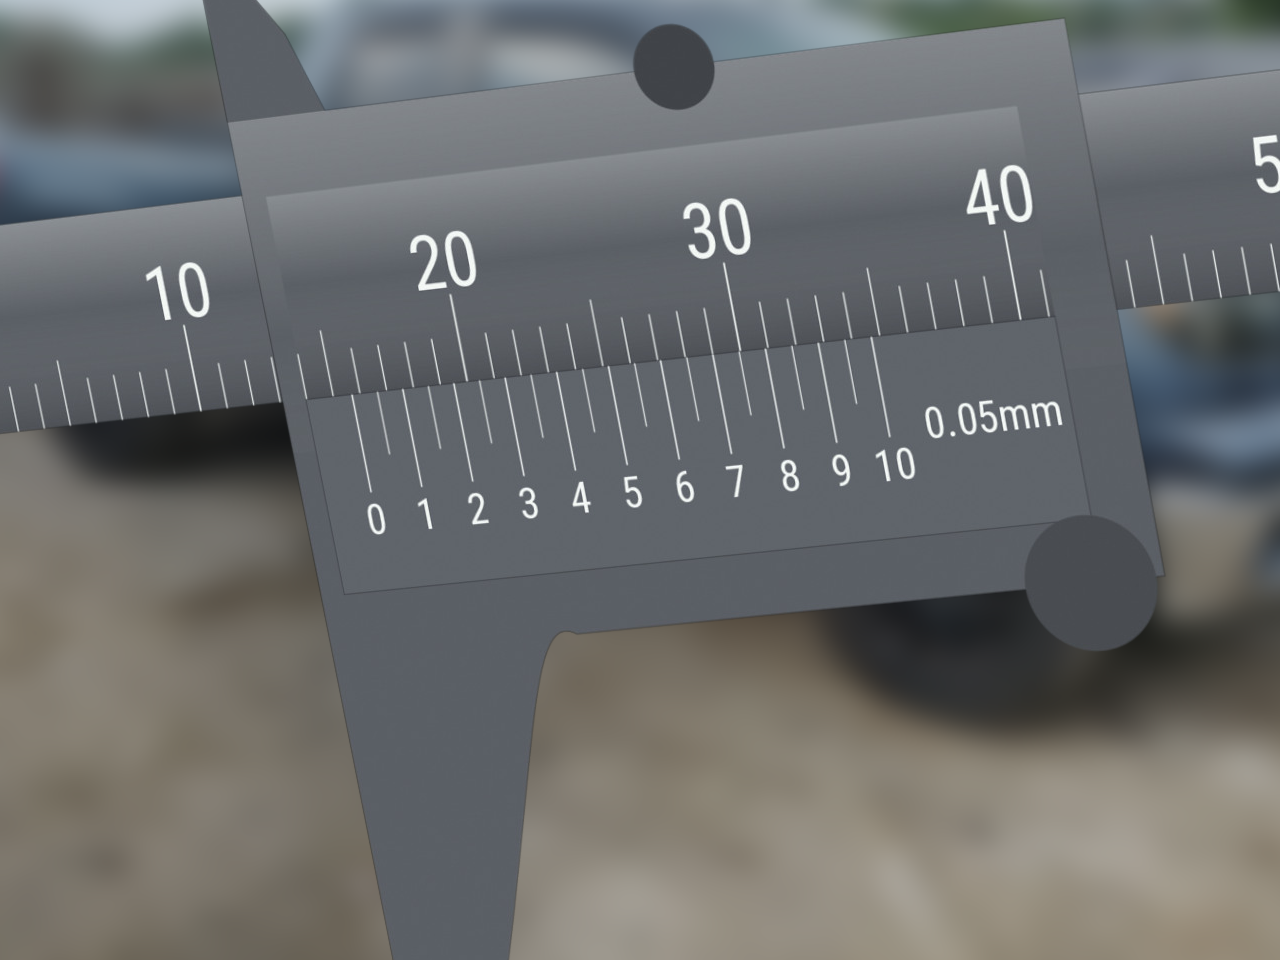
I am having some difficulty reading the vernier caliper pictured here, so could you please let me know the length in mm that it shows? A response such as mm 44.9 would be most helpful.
mm 15.70
